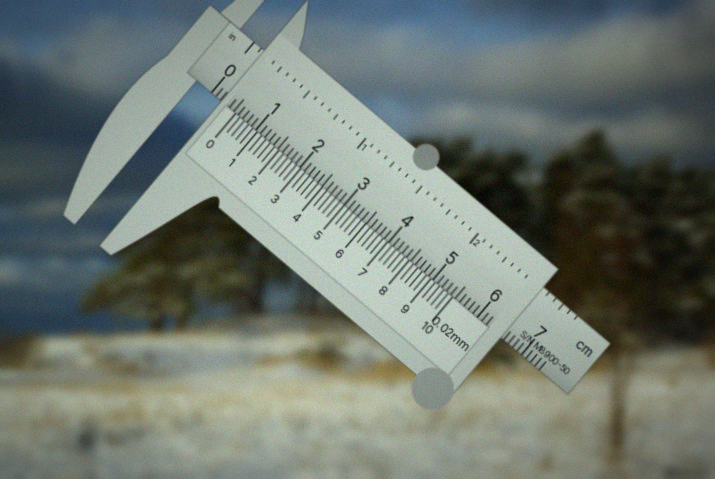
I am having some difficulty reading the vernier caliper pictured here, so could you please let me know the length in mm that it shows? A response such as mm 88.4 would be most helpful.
mm 5.5
